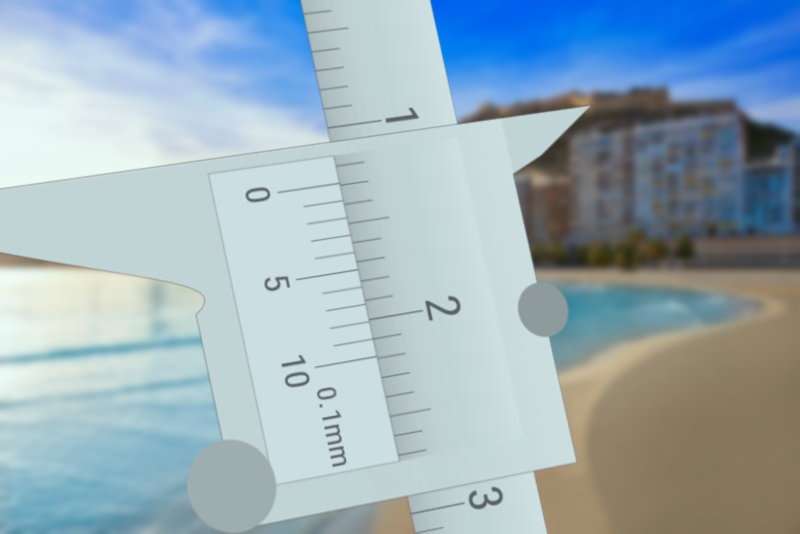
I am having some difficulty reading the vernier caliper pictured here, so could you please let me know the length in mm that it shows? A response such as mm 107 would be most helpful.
mm 12.9
